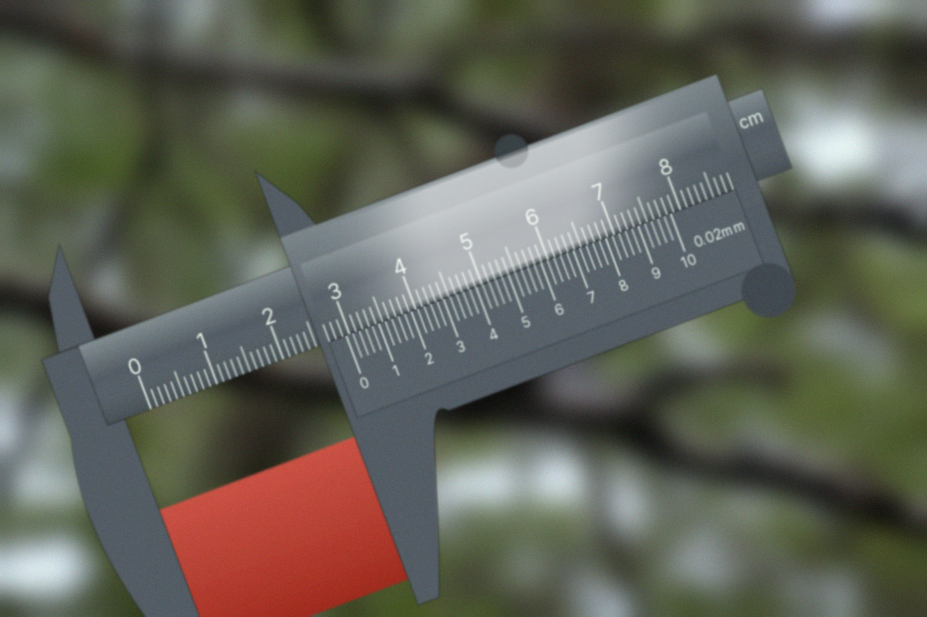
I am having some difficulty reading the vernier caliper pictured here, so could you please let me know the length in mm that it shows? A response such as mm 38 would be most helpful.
mm 29.5
